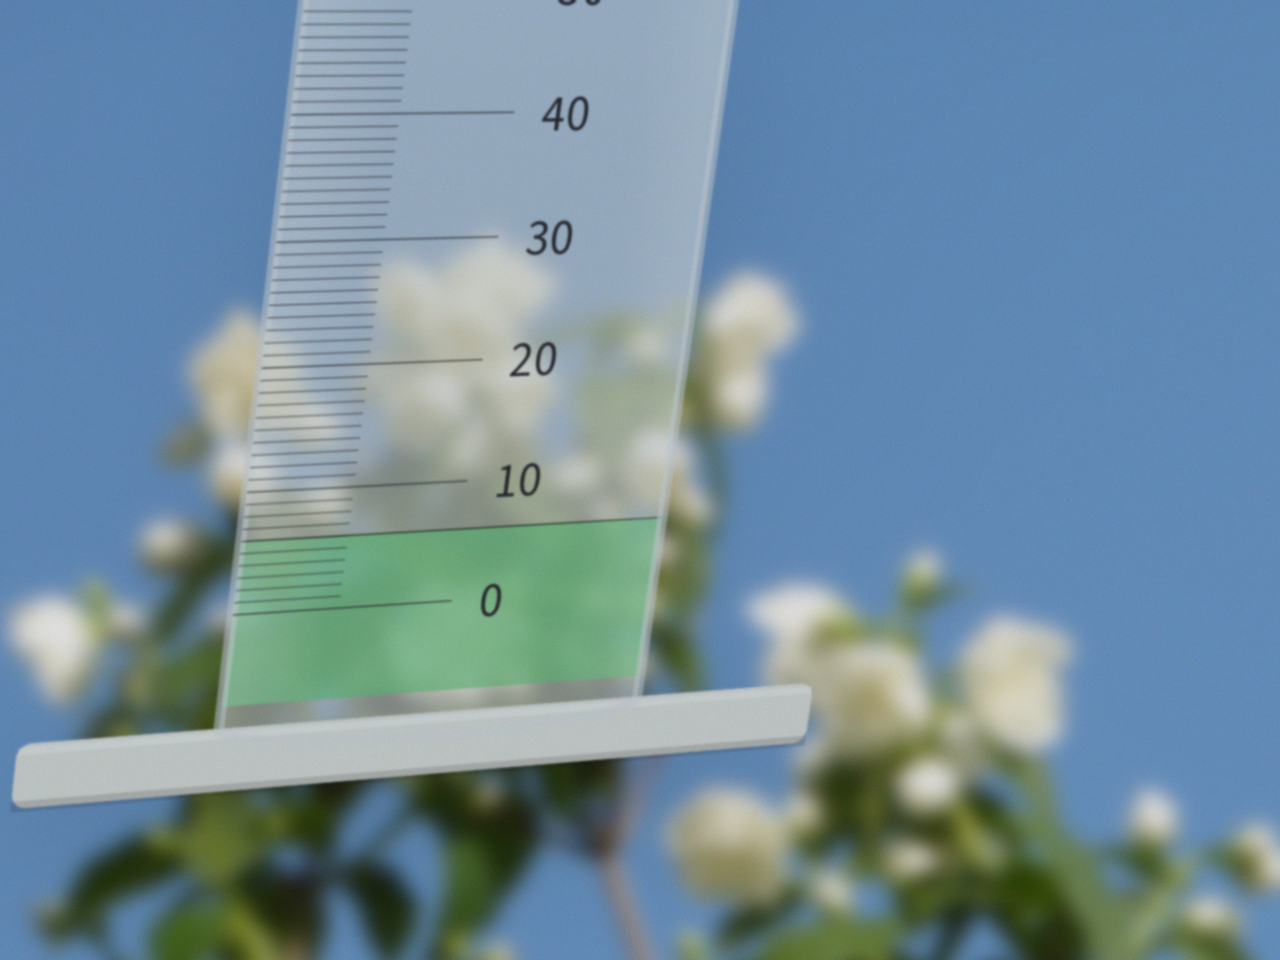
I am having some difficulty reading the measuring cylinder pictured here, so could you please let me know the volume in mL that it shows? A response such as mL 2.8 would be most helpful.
mL 6
